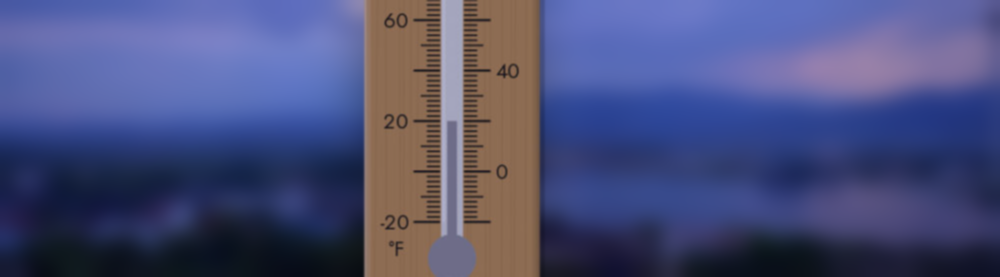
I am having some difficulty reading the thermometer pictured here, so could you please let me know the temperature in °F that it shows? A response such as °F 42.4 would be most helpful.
°F 20
